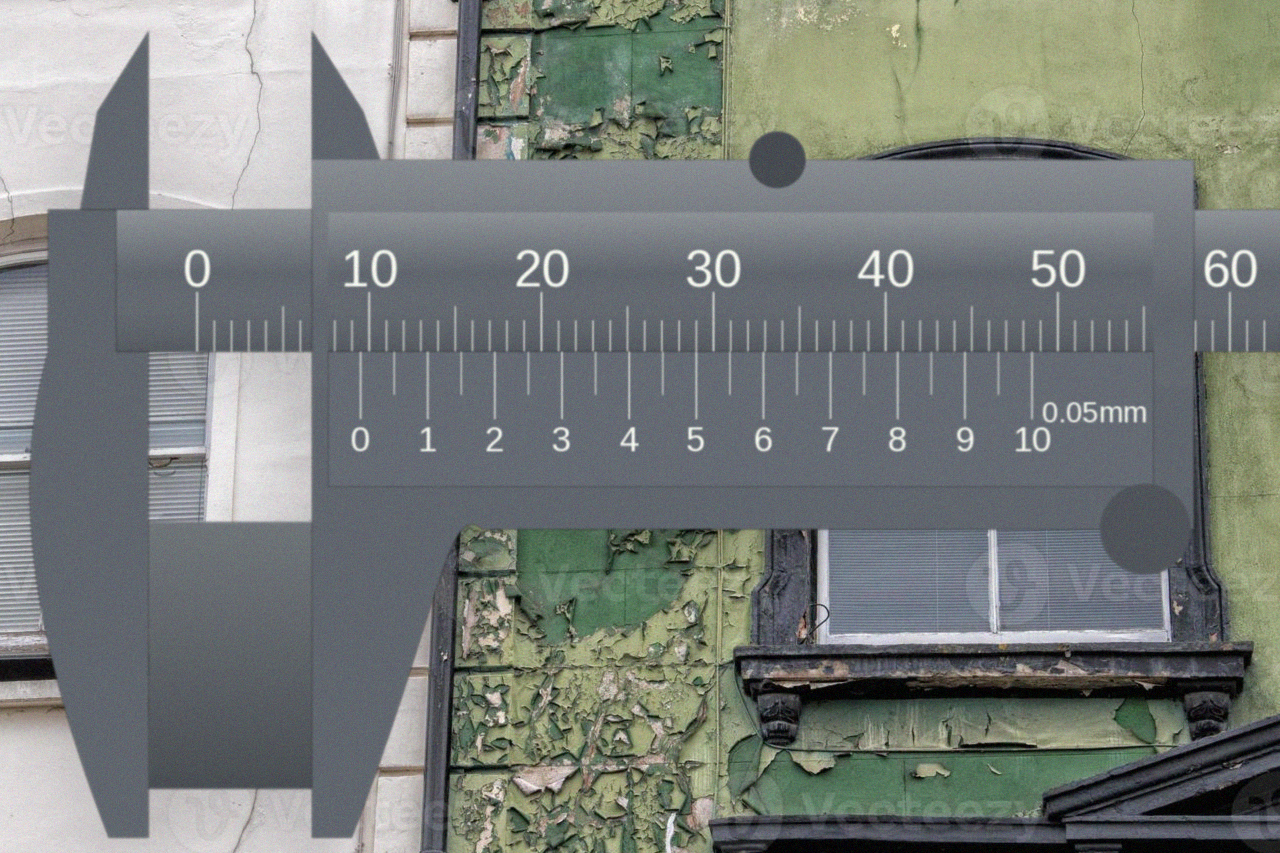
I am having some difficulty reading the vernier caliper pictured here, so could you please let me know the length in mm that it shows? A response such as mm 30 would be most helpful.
mm 9.5
